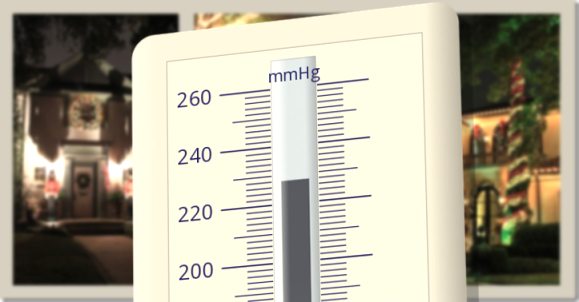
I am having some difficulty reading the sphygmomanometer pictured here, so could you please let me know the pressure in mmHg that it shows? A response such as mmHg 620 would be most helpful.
mmHg 228
